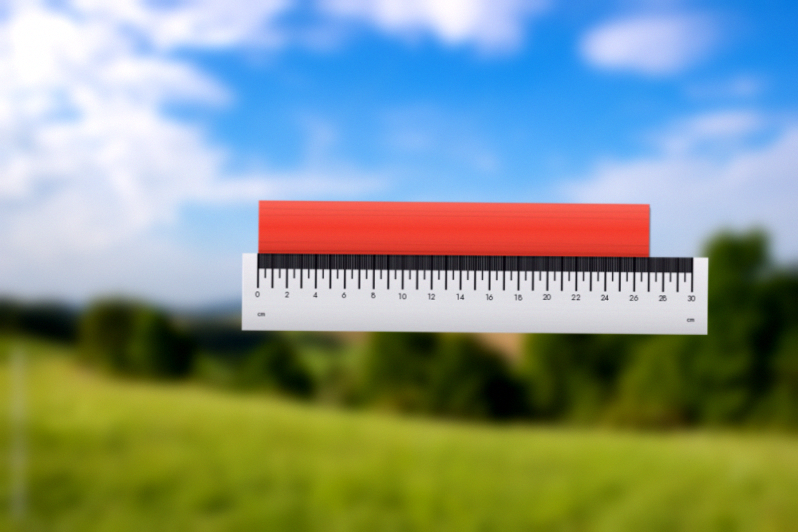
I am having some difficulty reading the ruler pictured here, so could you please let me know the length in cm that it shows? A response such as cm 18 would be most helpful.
cm 27
